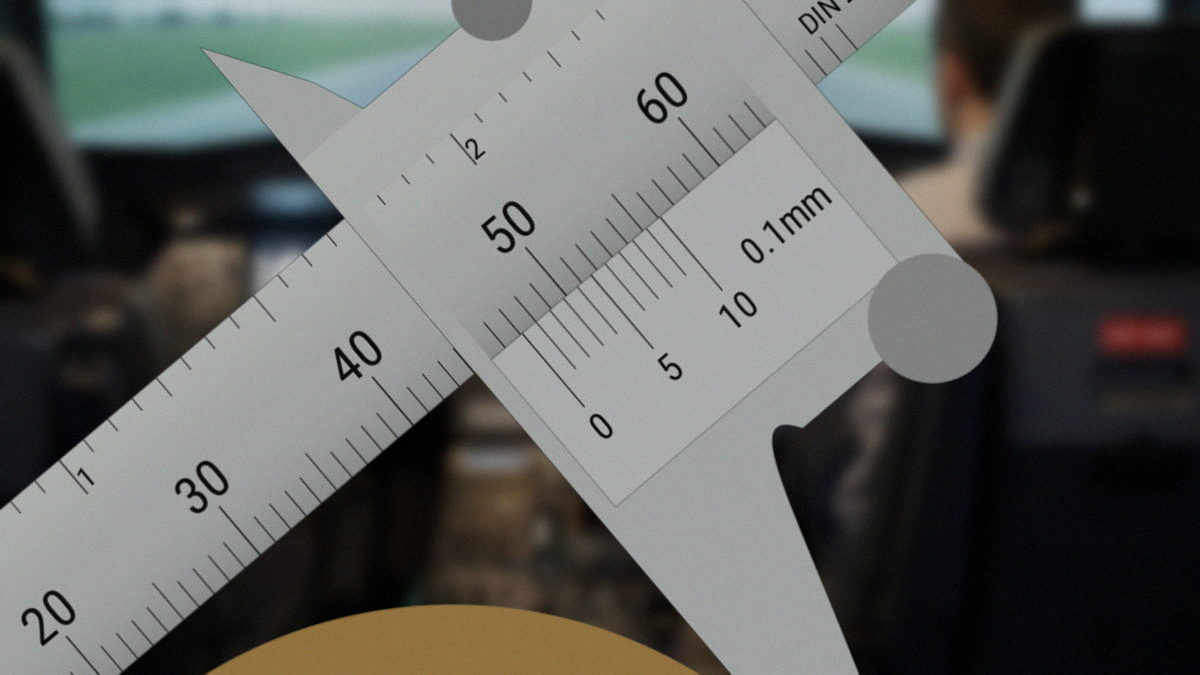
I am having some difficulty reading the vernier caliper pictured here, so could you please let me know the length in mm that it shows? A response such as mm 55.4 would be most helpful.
mm 47.1
